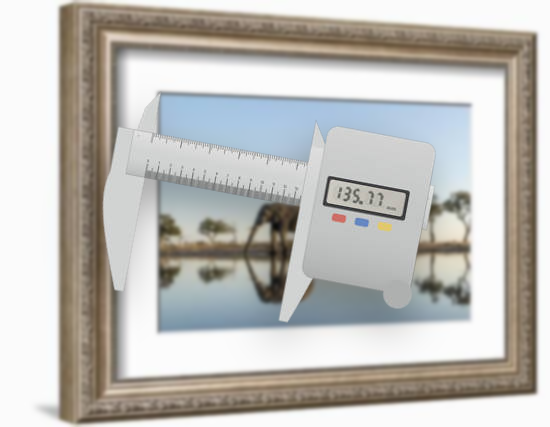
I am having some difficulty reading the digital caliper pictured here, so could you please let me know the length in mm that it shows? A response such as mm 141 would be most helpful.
mm 135.77
